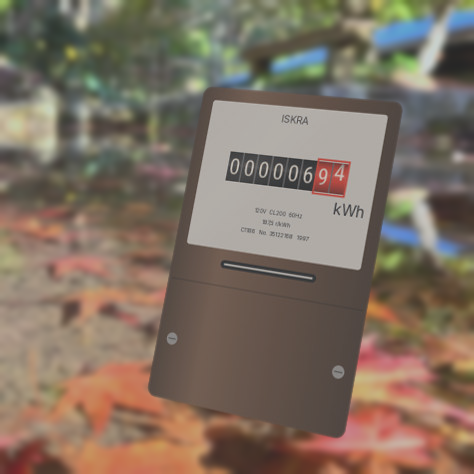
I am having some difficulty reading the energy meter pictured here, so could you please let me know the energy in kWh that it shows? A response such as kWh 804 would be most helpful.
kWh 6.94
